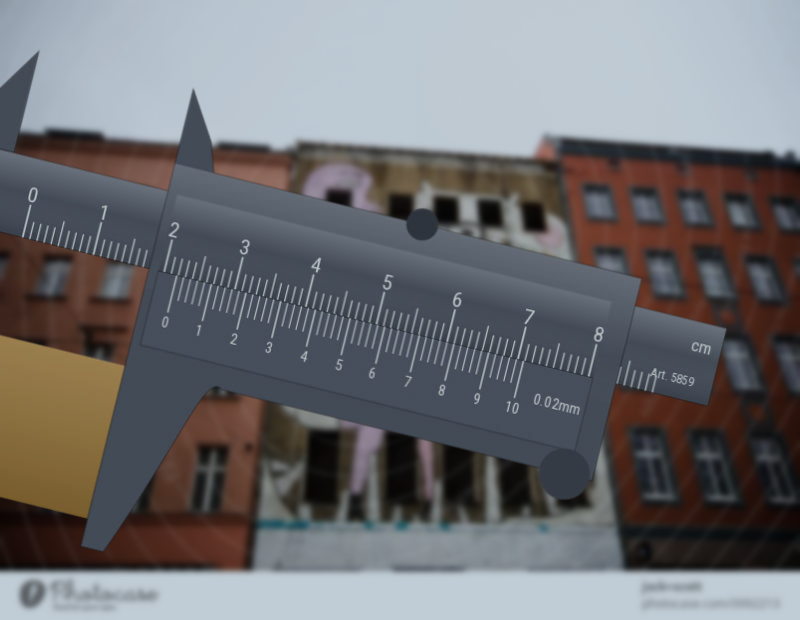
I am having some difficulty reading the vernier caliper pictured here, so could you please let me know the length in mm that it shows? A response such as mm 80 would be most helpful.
mm 21.8
